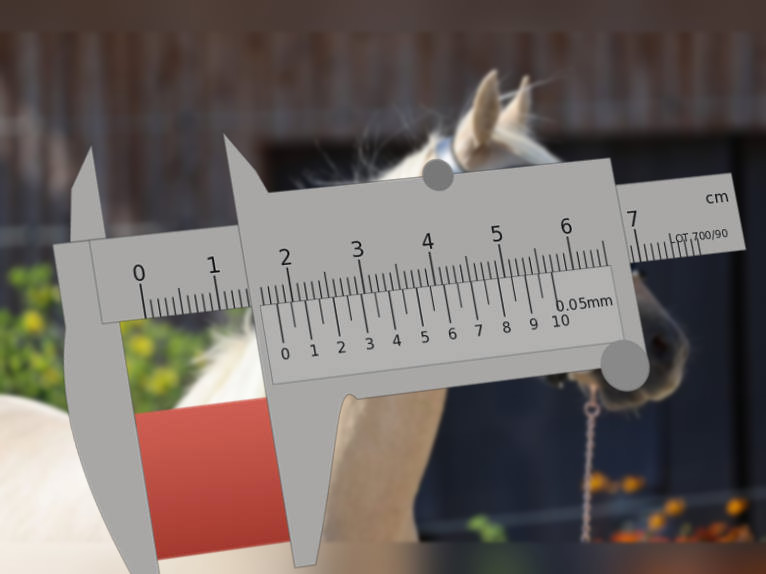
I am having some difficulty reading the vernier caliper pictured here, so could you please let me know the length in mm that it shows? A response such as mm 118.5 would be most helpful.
mm 17.8
